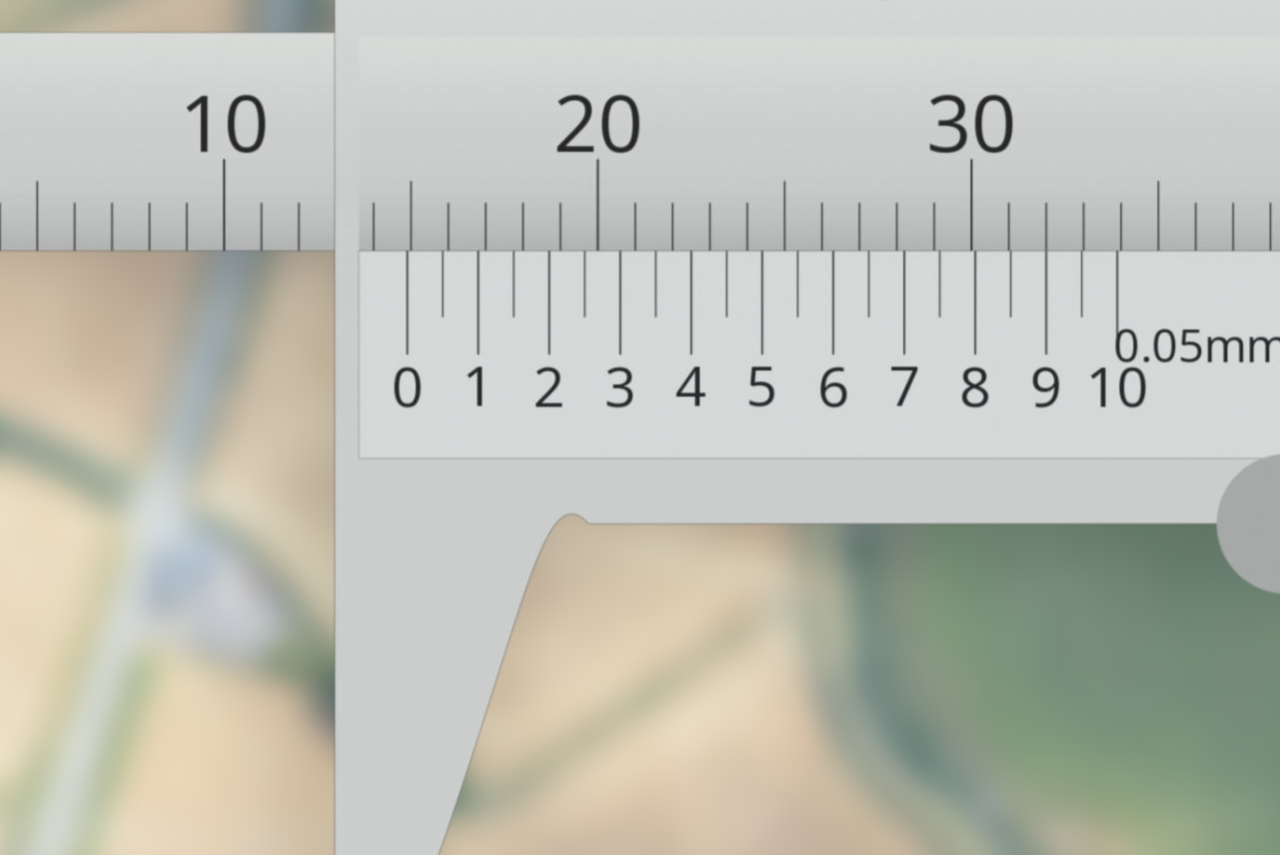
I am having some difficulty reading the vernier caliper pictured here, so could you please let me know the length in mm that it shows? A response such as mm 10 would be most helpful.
mm 14.90
